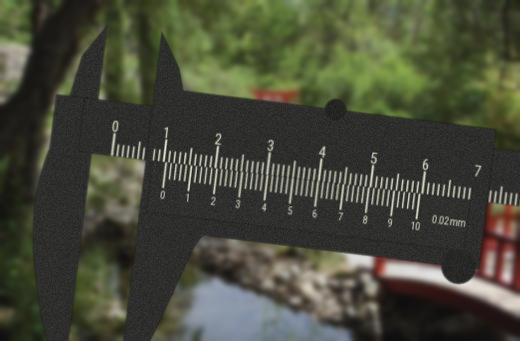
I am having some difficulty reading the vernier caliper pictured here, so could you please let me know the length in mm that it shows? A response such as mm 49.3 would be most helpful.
mm 10.5
